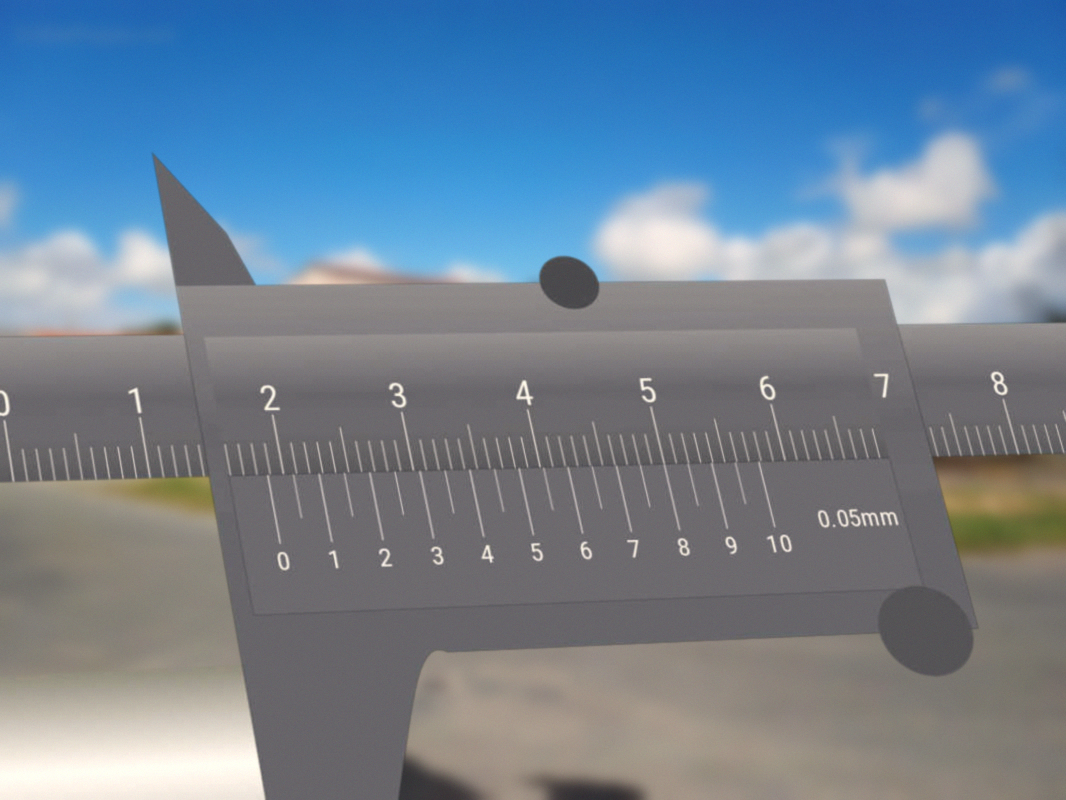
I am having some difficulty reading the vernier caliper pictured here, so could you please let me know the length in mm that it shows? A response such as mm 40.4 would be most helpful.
mm 18.8
